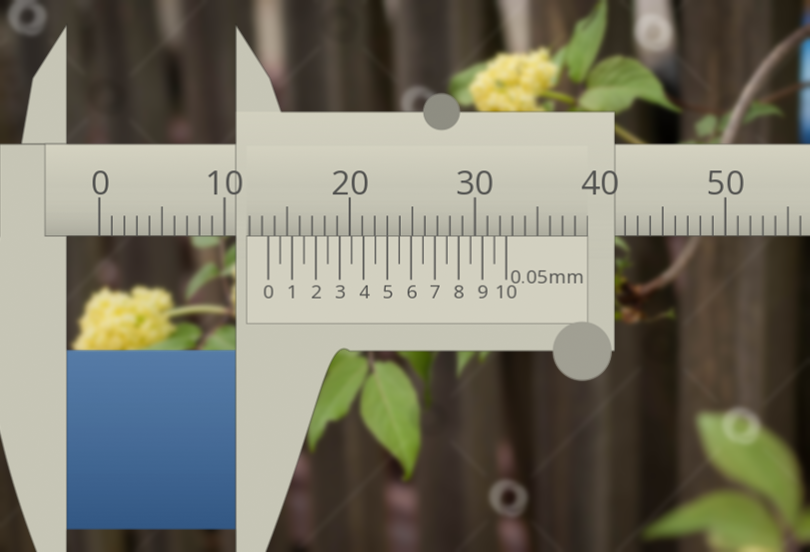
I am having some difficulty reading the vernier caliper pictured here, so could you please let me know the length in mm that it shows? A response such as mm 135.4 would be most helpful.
mm 13.5
